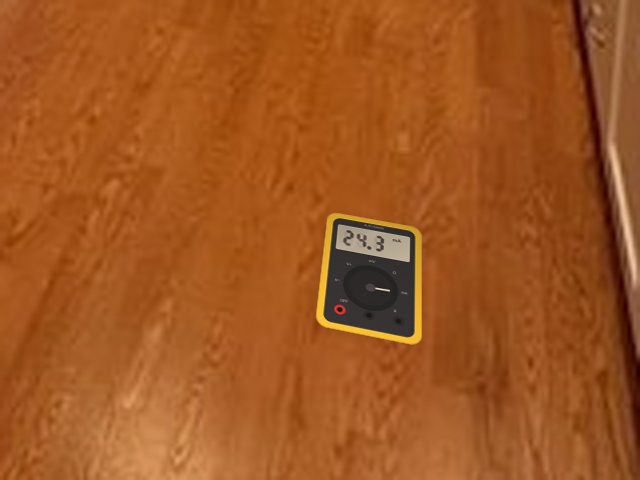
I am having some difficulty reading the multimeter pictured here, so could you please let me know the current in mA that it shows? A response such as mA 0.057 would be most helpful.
mA 24.3
